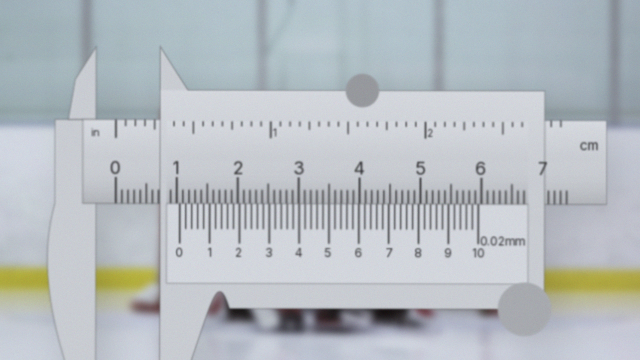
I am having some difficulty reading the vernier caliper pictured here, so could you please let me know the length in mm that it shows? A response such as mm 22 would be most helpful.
mm 10.5
